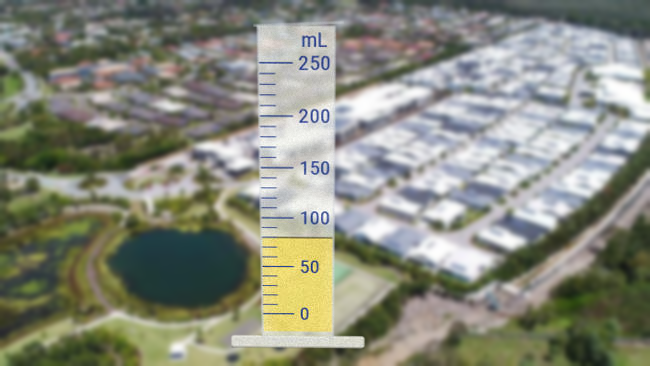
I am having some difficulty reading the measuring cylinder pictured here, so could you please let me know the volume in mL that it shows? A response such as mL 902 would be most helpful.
mL 80
